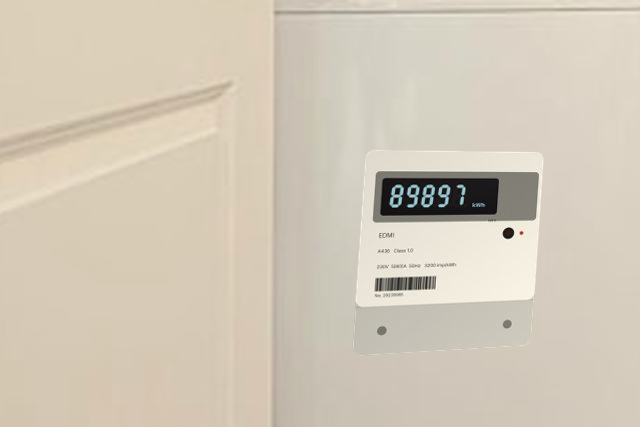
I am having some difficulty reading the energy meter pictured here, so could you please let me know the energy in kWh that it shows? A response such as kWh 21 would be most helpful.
kWh 89897
